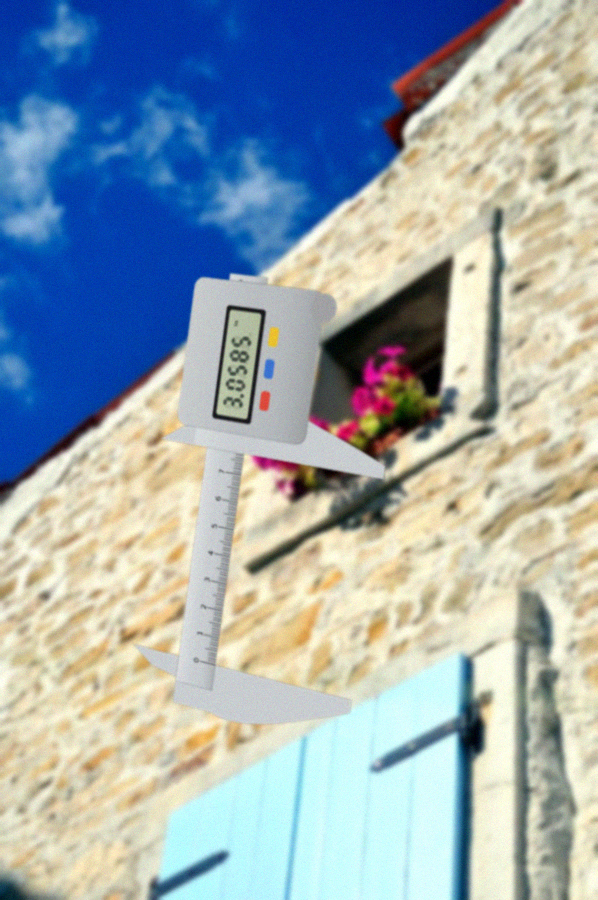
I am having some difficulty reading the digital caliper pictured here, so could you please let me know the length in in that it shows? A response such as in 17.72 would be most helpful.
in 3.0585
